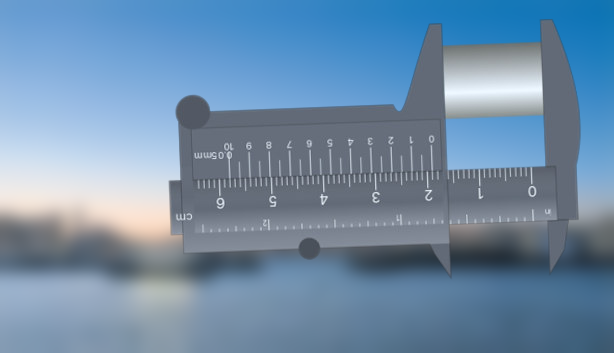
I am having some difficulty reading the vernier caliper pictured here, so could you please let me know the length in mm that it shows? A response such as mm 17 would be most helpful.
mm 19.0
